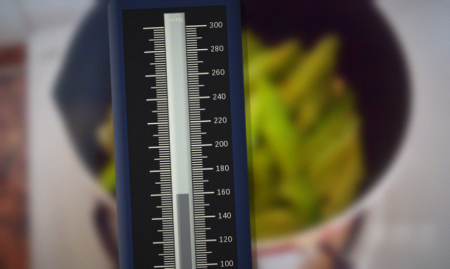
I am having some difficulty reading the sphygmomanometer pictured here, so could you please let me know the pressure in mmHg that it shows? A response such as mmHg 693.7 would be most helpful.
mmHg 160
